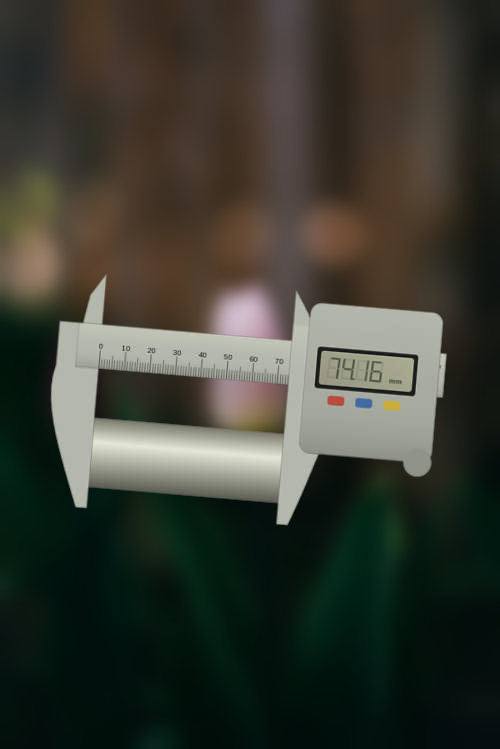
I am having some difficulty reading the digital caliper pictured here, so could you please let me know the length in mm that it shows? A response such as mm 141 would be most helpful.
mm 74.16
